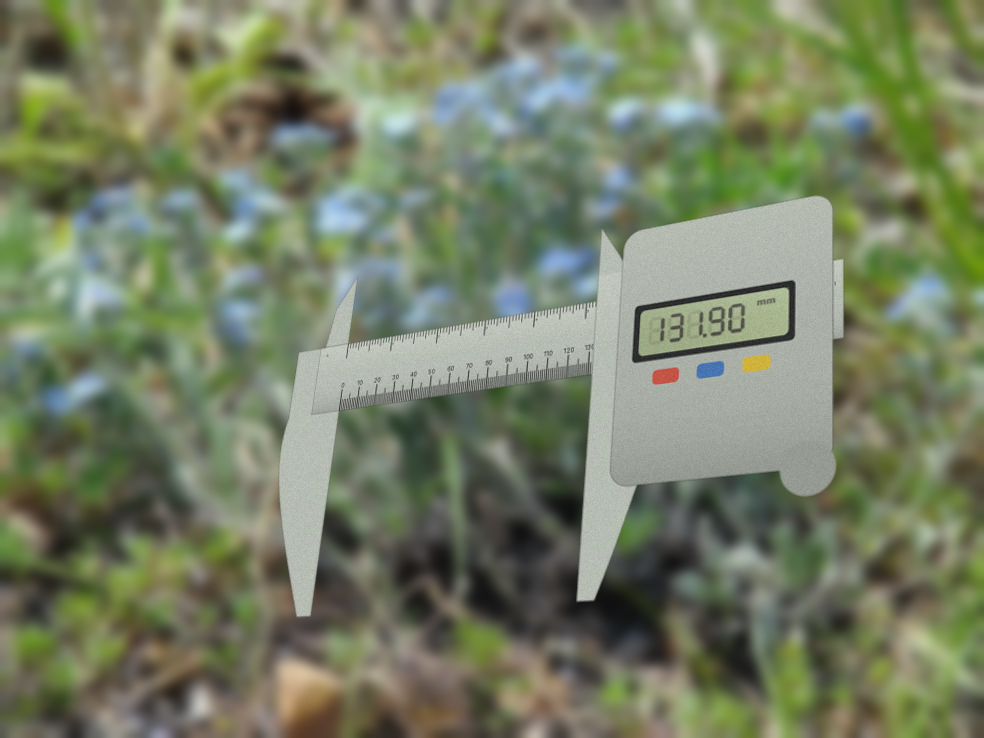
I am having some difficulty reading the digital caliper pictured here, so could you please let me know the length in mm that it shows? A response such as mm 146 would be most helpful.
mm 131.90
